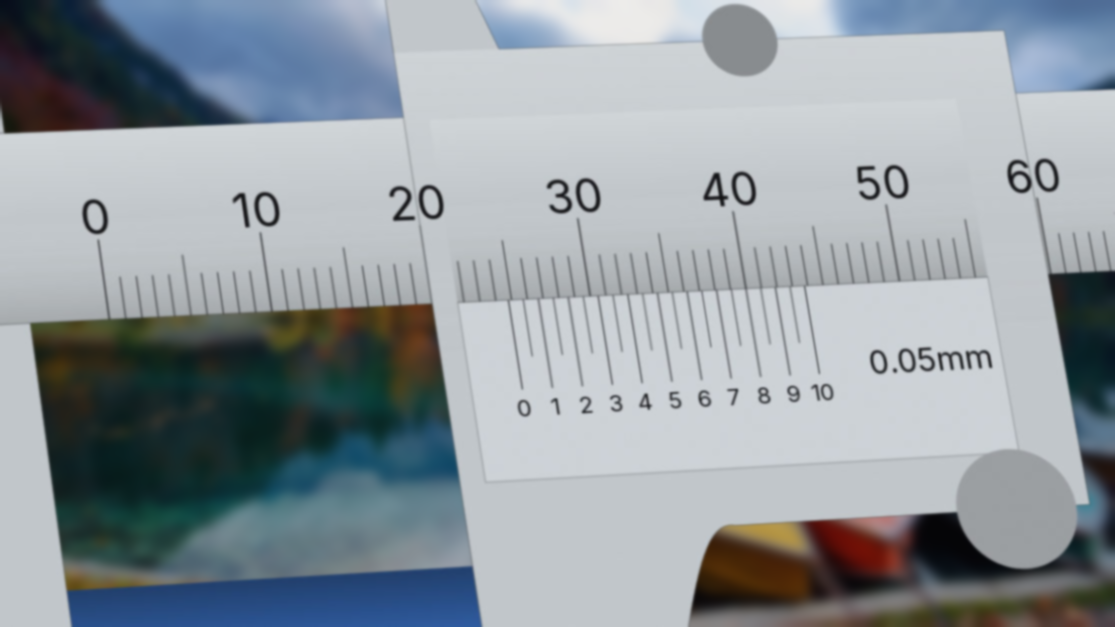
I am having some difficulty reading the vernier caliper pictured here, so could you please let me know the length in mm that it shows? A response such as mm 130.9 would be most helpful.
mm 24.8
